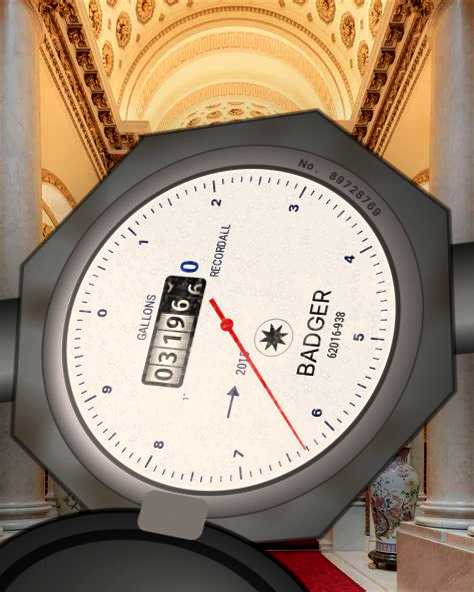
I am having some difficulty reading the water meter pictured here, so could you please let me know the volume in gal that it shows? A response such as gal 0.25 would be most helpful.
gal 319656.3
